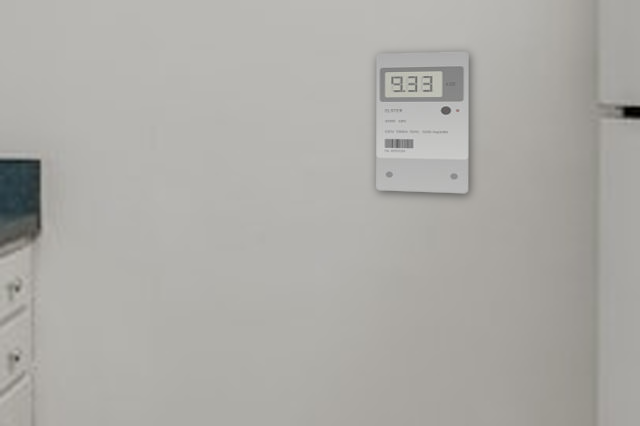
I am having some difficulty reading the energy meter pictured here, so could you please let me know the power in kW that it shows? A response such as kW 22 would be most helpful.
kW 9.33
